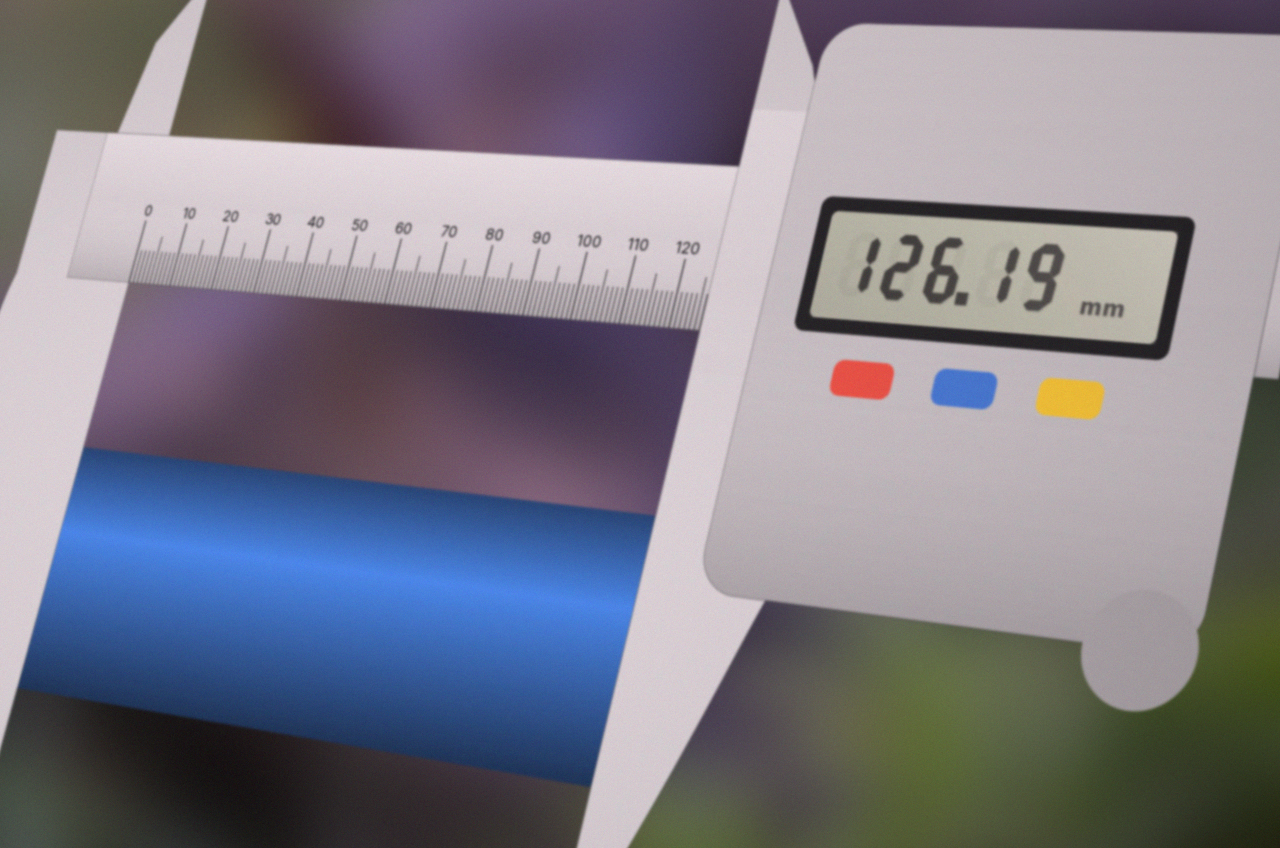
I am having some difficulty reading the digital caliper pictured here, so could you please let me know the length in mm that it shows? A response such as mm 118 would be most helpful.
mm 126.19
